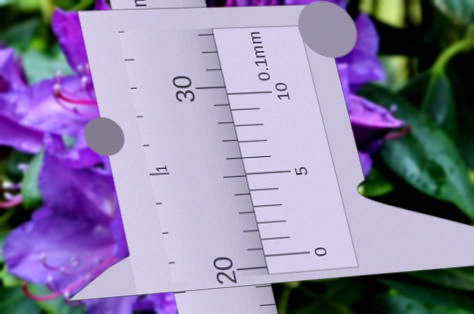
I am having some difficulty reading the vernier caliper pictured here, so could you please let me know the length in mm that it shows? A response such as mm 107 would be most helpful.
mm 20.6
